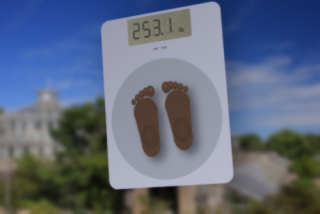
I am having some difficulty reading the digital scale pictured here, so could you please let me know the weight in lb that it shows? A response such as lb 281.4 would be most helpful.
lb 253.1
